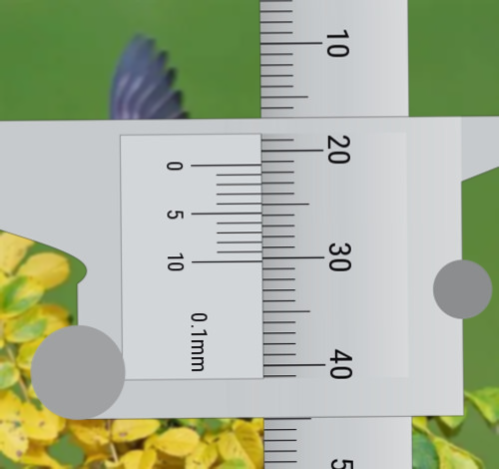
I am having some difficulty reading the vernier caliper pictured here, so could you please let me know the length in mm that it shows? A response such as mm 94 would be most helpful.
mm 21.3
